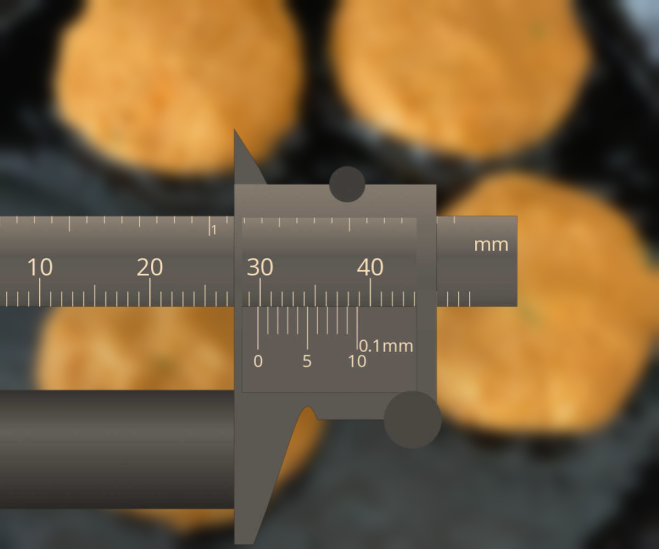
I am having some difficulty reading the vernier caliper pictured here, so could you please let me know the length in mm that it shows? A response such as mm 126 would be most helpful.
mm 29.8
